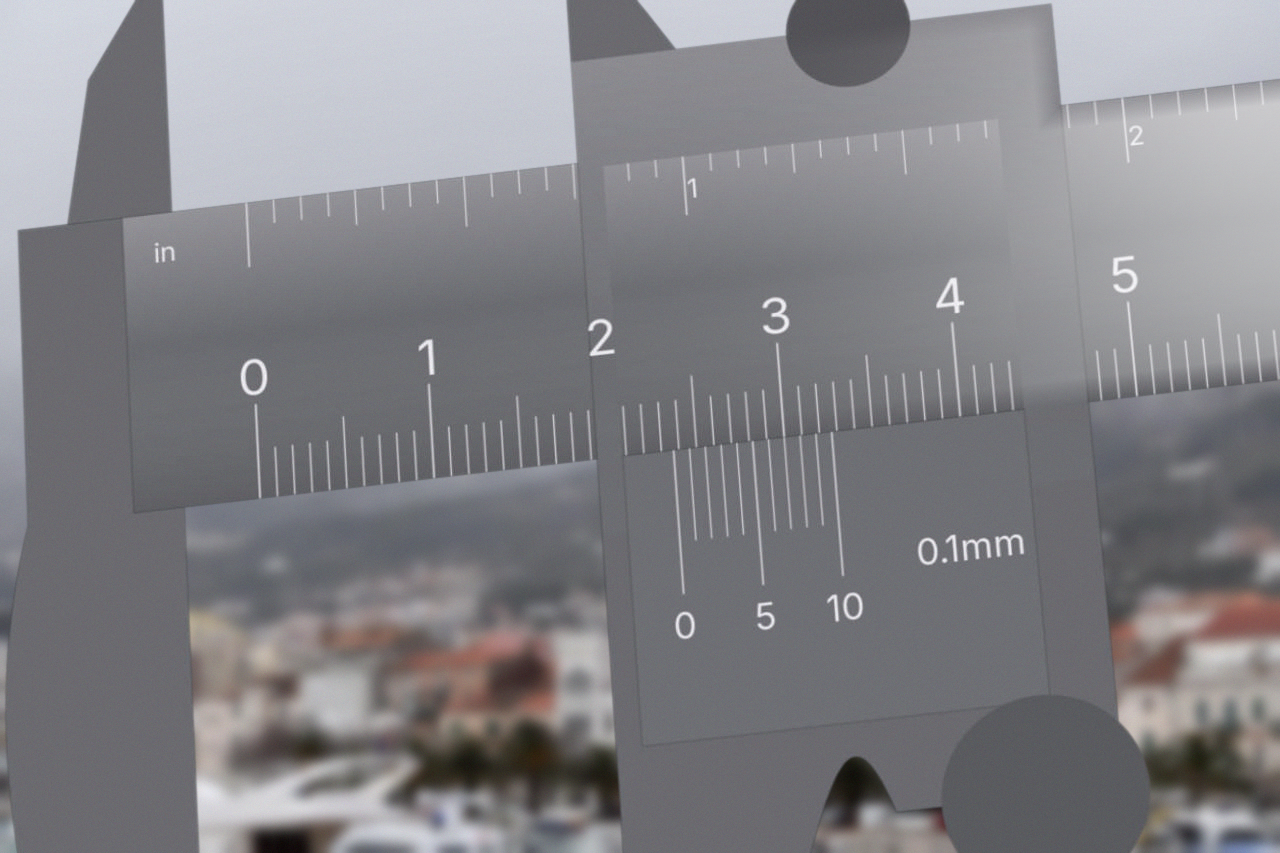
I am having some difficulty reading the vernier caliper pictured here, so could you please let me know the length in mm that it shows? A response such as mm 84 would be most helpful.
mm 23.7
